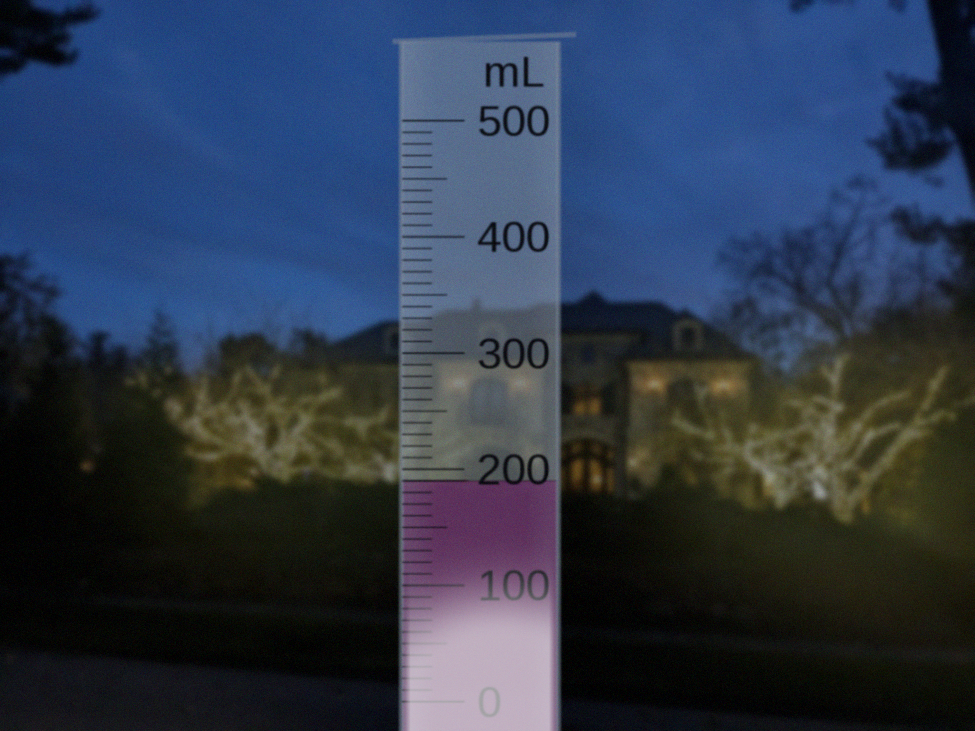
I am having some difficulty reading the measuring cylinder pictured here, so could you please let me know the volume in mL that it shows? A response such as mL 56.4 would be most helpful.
mL 190
